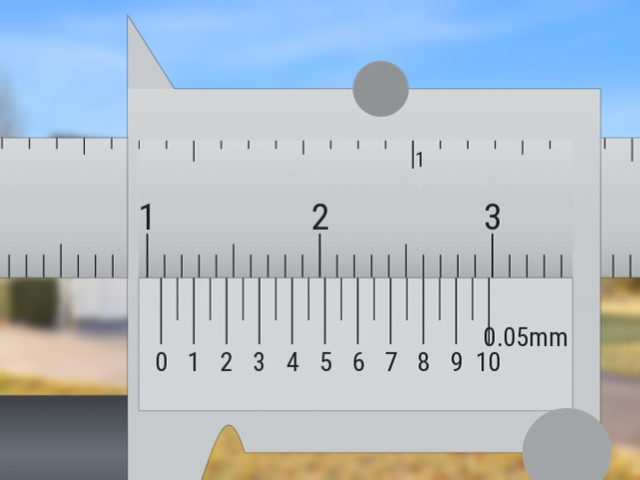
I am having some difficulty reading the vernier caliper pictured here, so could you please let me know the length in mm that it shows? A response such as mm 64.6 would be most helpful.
mm 10.8
